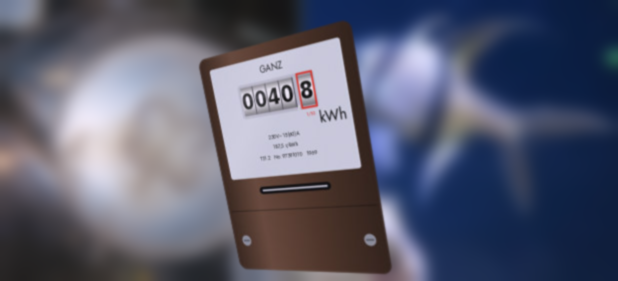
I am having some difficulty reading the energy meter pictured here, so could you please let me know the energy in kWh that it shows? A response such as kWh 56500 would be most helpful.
kWh 40.8
